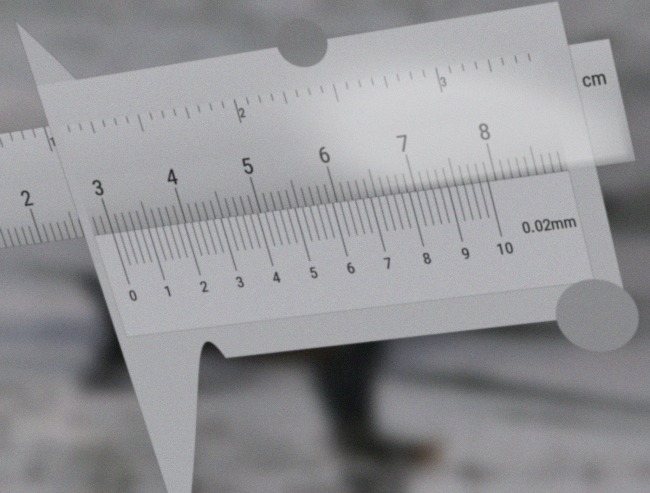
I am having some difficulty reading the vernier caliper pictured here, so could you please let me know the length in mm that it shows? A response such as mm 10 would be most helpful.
mm 30.0
